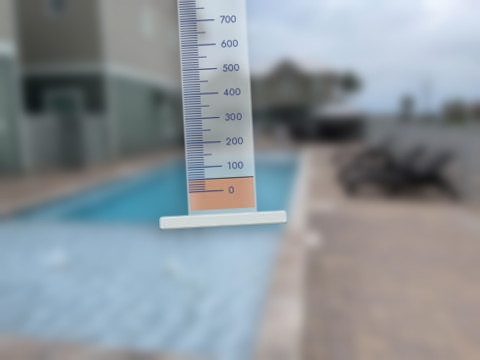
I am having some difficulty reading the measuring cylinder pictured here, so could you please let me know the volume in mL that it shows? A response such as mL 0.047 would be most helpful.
mL 50
